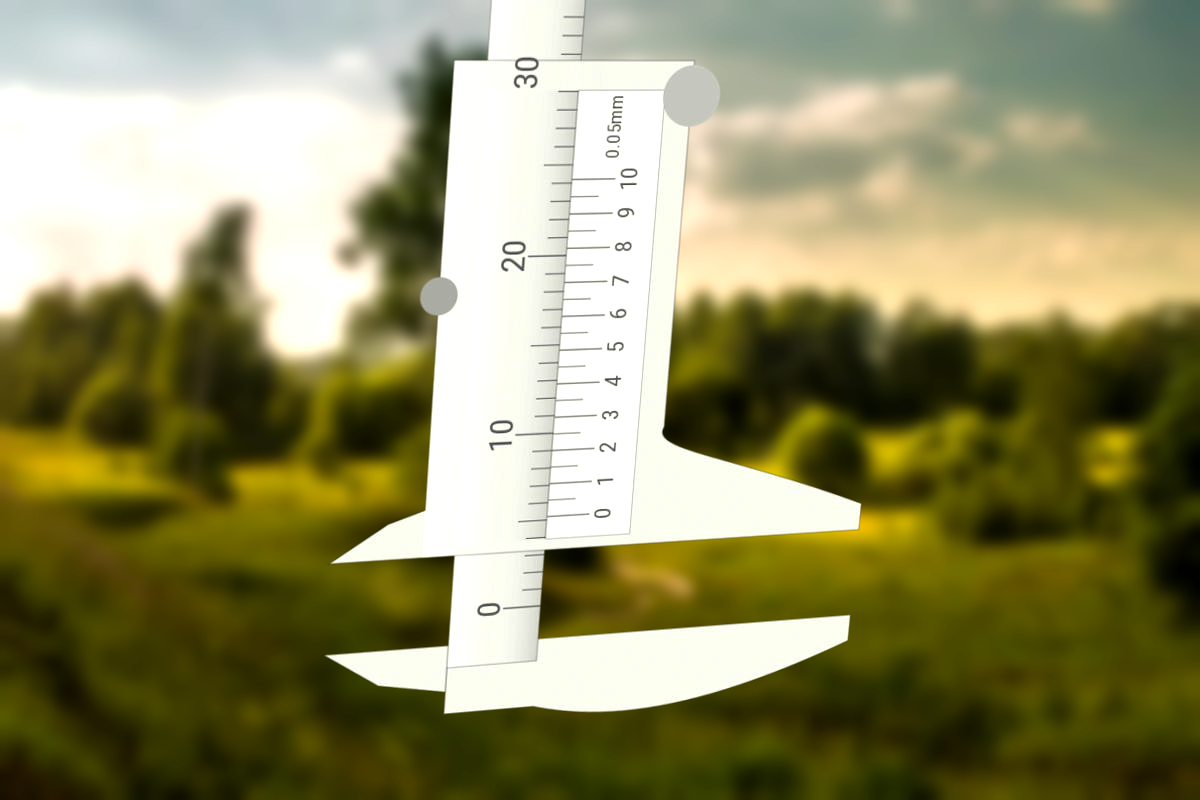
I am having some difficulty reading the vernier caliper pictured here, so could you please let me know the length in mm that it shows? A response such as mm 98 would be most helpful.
mm 5.2
